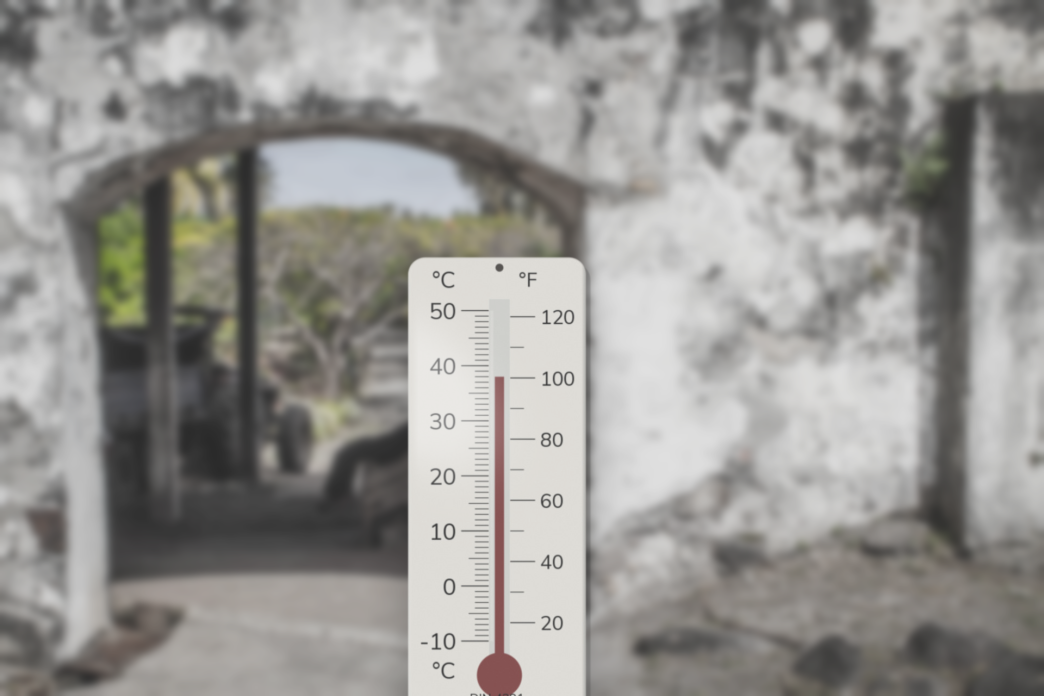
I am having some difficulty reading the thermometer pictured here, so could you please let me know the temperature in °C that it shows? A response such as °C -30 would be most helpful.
°C 38
